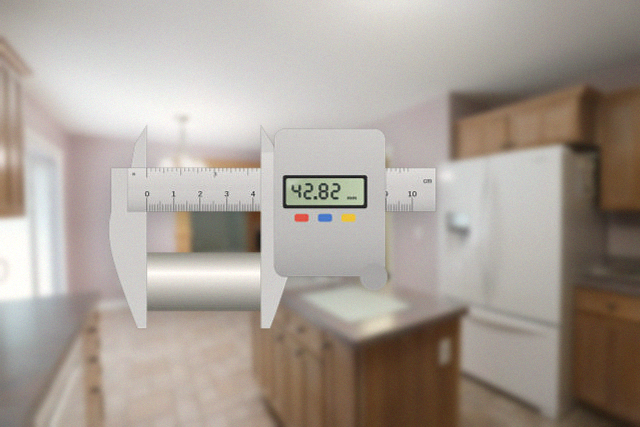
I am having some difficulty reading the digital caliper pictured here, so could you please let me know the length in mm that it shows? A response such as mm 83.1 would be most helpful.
mm 42.82
